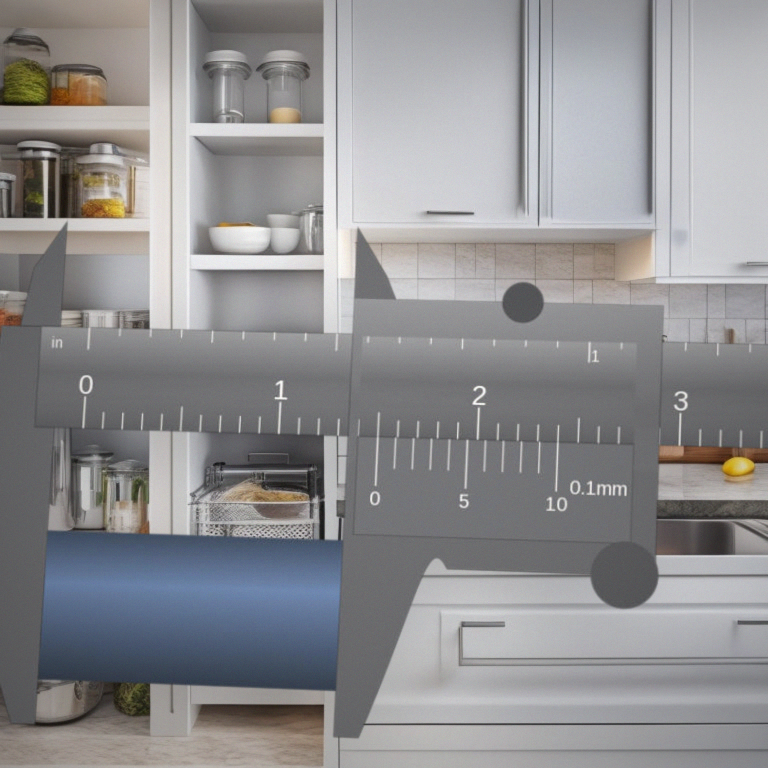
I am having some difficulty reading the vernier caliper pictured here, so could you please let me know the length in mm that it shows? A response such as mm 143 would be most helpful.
mm 15.0
